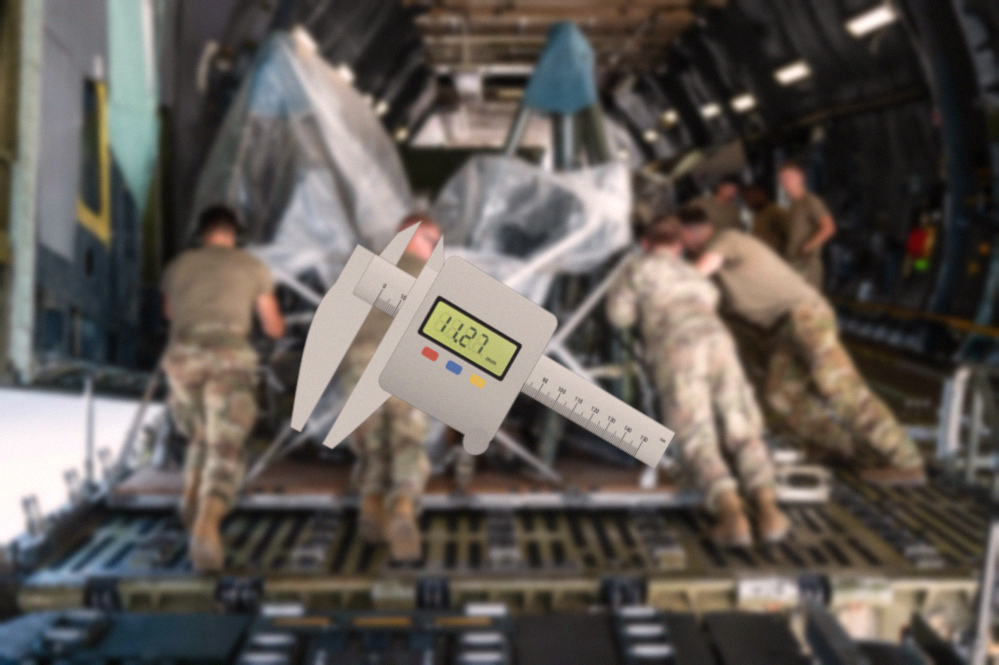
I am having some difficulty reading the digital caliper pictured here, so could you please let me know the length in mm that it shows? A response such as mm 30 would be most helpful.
mm 11.27
